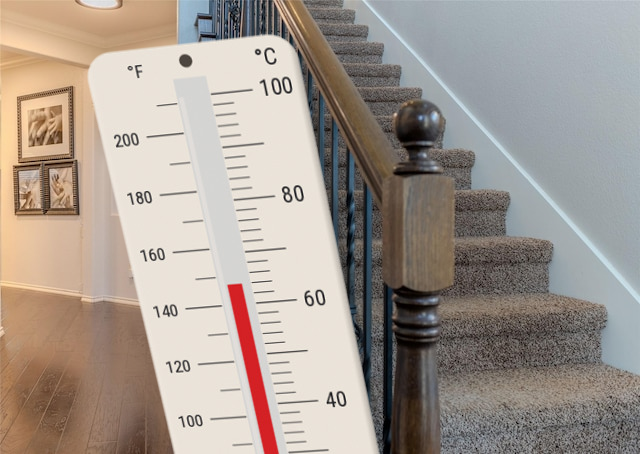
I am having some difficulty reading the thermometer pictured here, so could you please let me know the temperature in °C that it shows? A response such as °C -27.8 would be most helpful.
°C 64
